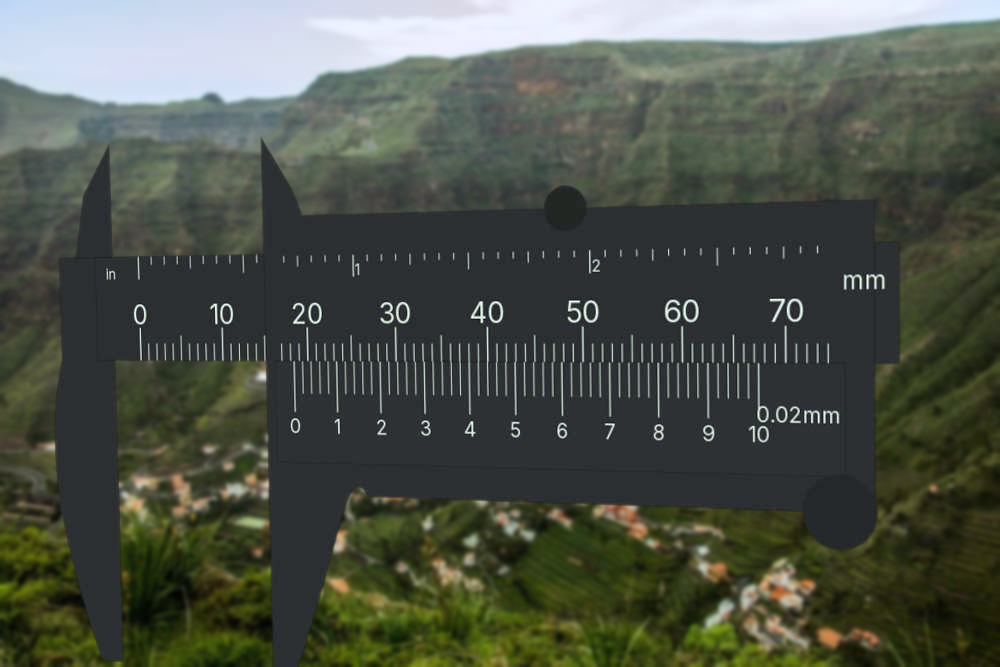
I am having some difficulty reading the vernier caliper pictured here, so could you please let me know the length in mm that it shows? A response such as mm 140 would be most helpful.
mm 18.4
